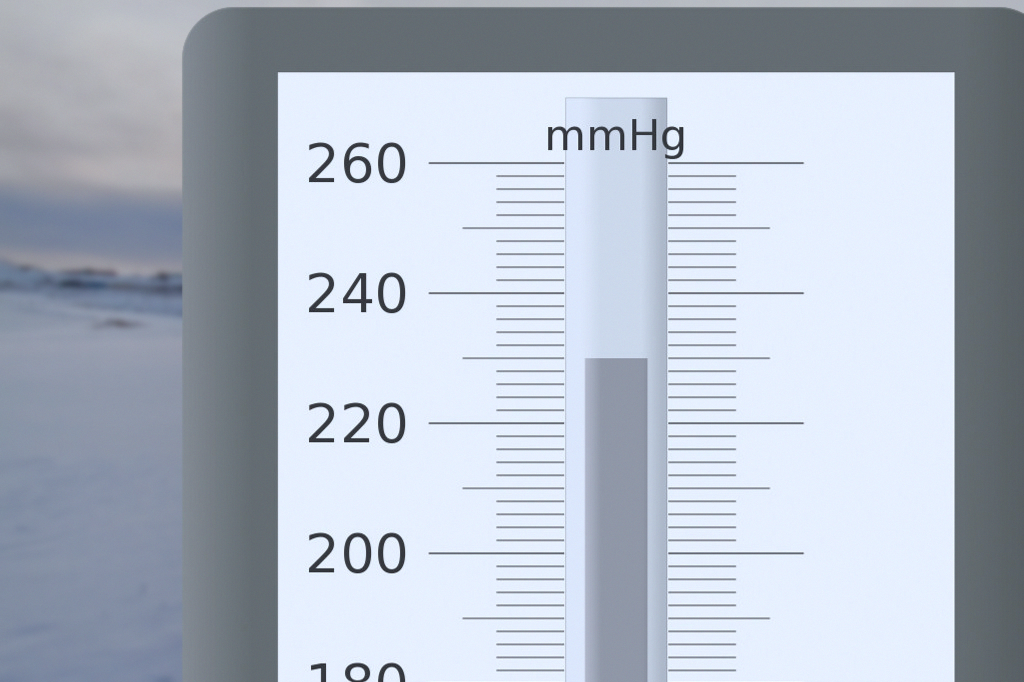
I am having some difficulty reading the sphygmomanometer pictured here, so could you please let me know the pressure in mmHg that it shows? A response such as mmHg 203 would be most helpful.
mmHg 230
